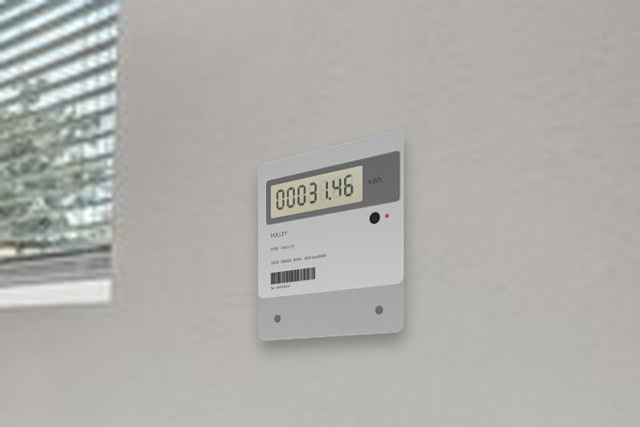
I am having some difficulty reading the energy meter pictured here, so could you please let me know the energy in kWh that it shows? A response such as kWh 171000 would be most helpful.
kWh 31.46
